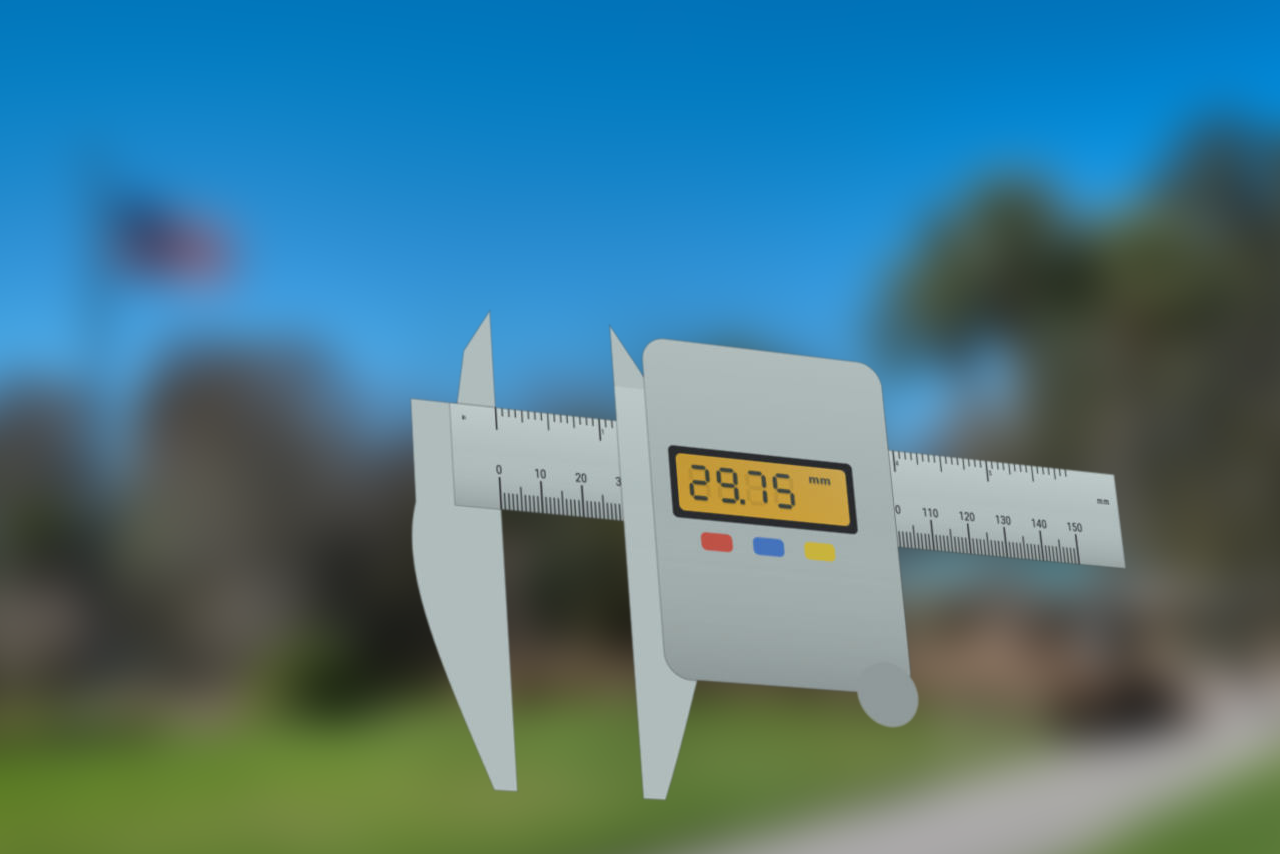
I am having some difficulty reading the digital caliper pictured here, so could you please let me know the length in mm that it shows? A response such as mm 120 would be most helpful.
mm 29.75
